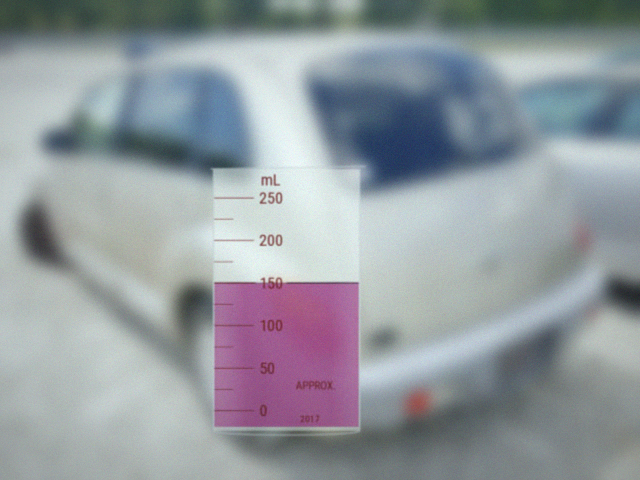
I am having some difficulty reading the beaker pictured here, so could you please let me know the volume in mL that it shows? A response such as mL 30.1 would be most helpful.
mL 150
